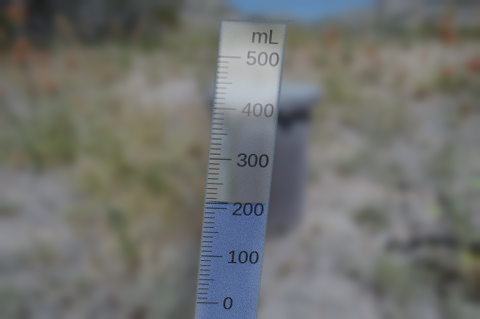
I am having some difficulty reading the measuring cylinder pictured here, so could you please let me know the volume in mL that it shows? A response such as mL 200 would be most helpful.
mL 210
